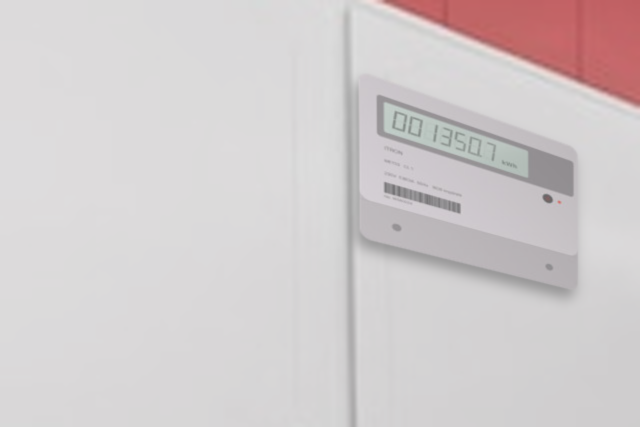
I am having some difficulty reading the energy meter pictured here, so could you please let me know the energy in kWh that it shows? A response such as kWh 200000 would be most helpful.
kWh 1350.7
